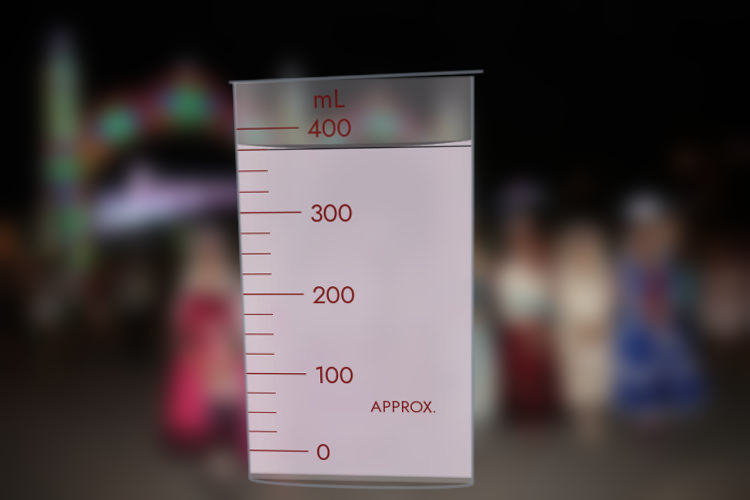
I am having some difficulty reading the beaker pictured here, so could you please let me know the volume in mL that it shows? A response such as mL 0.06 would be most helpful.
mL 375
